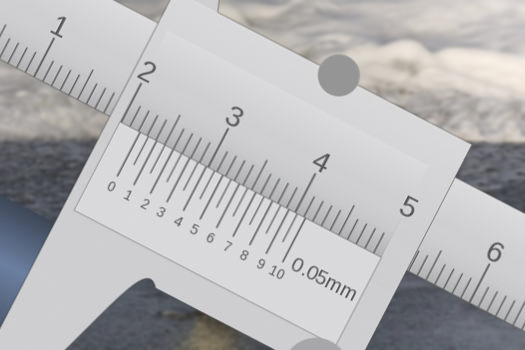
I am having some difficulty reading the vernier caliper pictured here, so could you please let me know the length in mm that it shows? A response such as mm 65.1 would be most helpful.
mm 22.2
